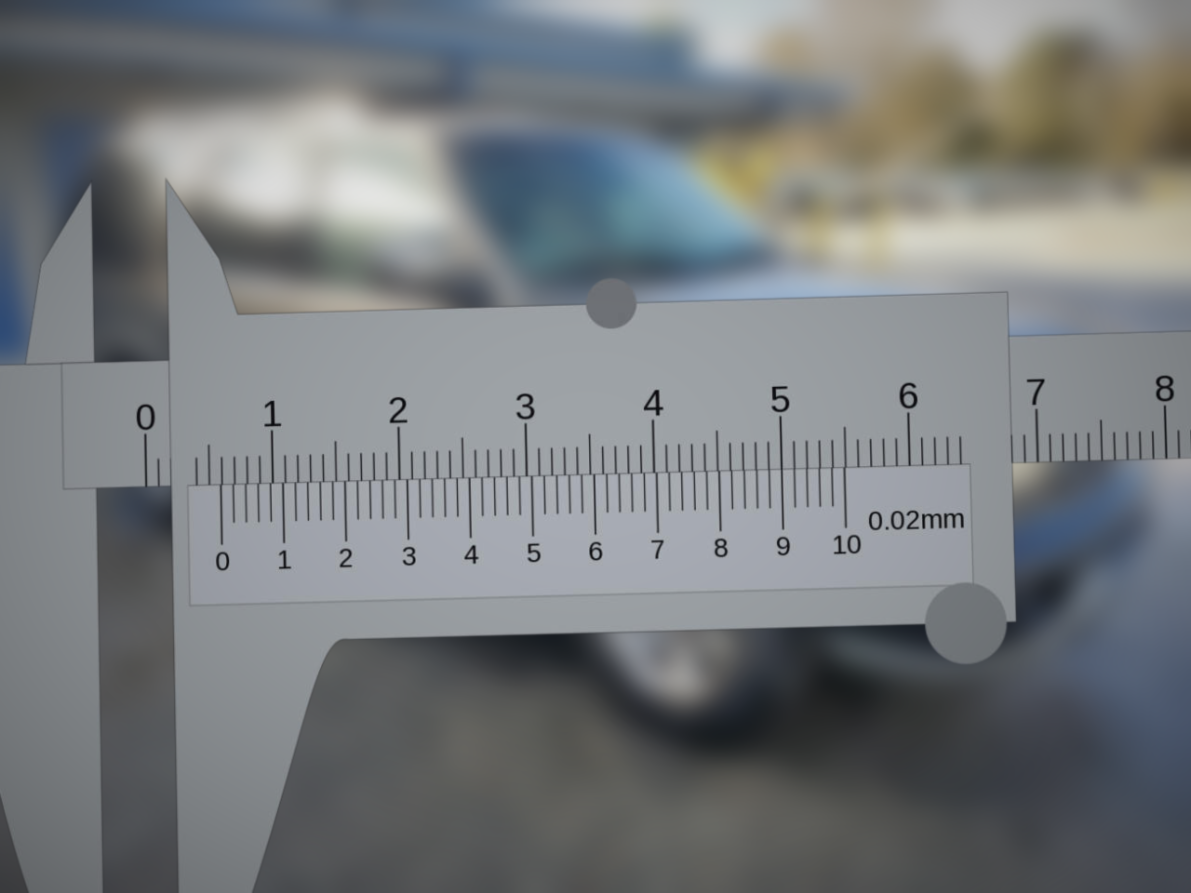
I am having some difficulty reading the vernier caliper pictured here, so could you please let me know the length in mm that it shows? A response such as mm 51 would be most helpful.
mm 5.9
